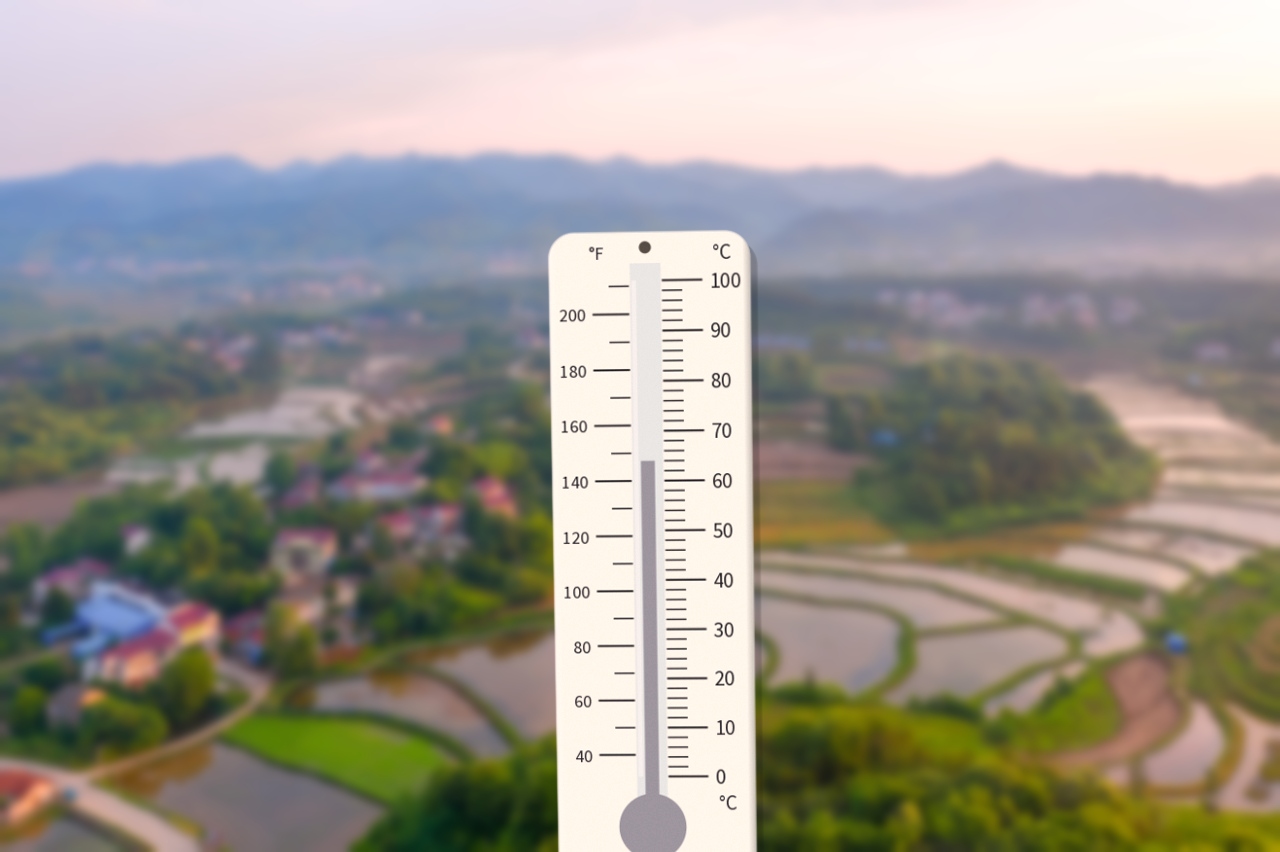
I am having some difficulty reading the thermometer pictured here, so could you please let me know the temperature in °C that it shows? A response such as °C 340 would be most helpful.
°C 64
